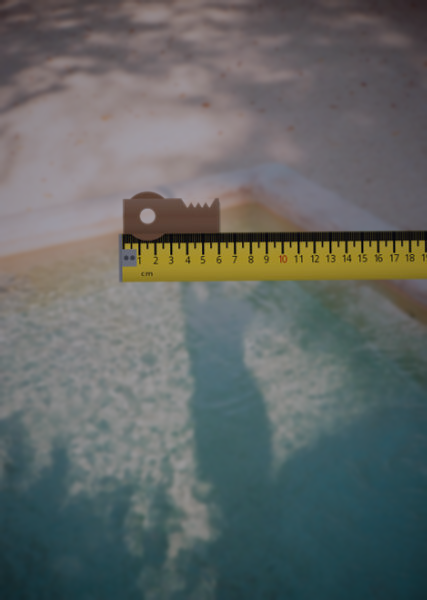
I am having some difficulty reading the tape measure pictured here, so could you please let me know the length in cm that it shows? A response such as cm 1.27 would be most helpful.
cm 6
